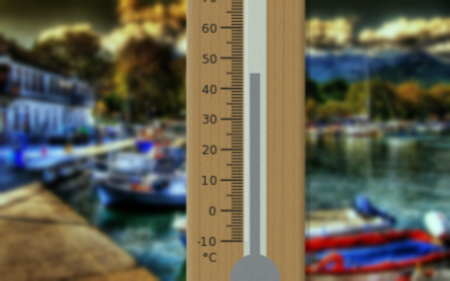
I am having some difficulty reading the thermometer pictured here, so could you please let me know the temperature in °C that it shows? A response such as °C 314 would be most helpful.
°C 45
